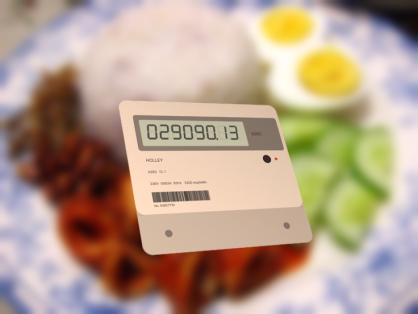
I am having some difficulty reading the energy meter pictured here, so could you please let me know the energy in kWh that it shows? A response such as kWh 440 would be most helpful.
kWh 29090.13
